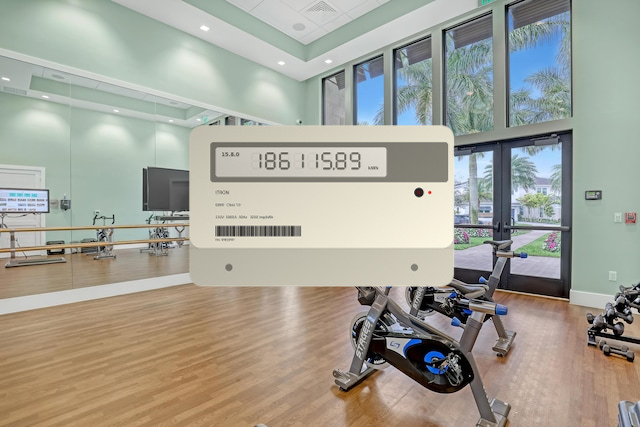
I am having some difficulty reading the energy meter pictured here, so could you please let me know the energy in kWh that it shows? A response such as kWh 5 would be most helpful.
kWh 186115.89
